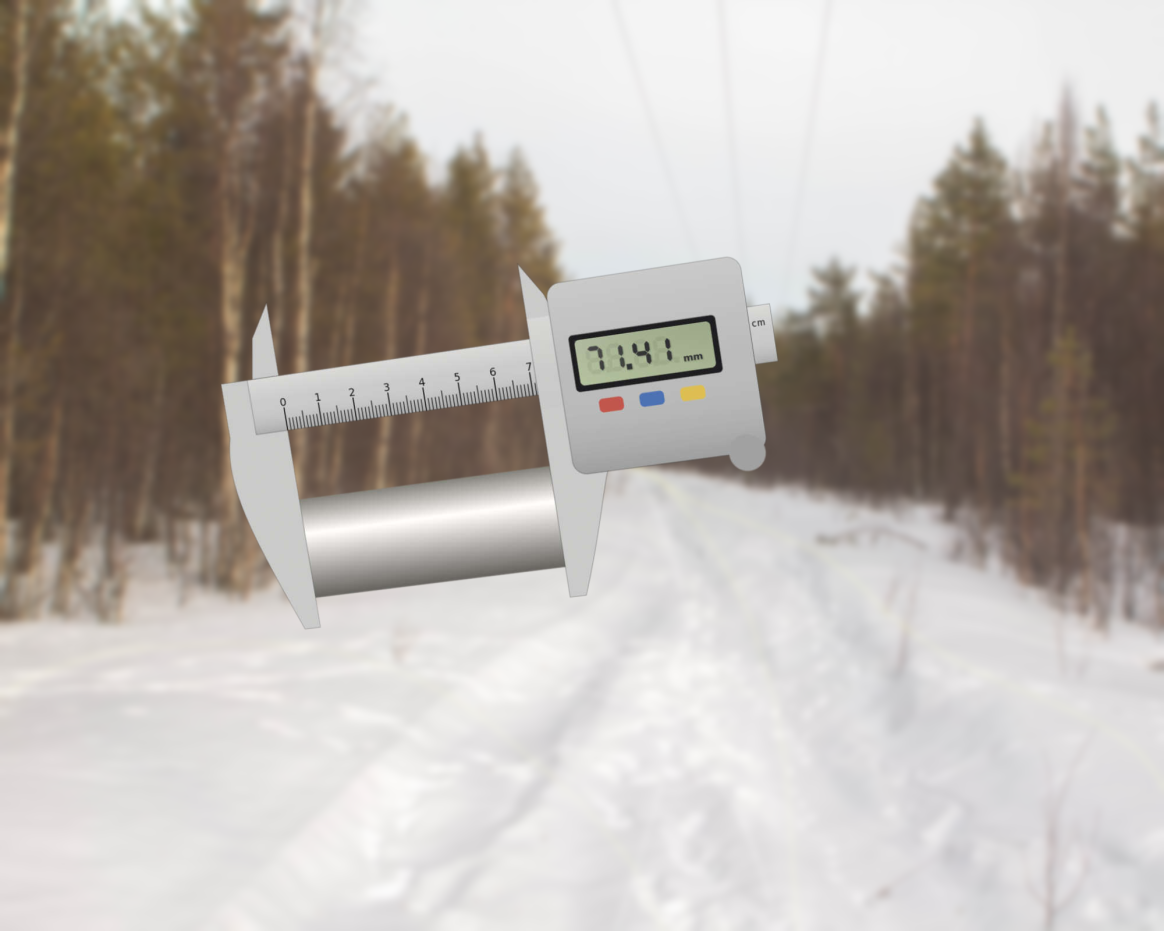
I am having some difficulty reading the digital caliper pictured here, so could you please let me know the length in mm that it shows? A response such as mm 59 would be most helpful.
mm 71.41
